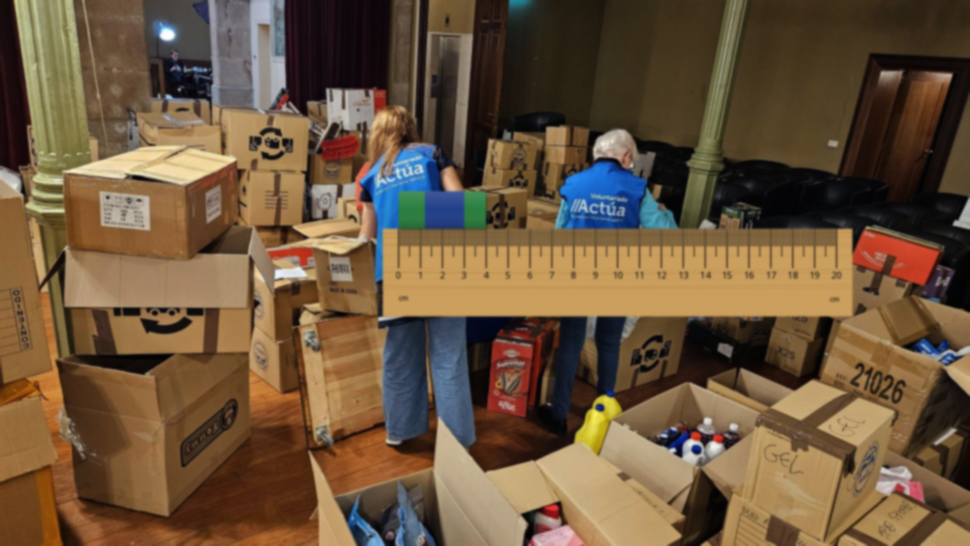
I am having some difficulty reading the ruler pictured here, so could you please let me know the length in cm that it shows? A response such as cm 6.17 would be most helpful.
cm 4
